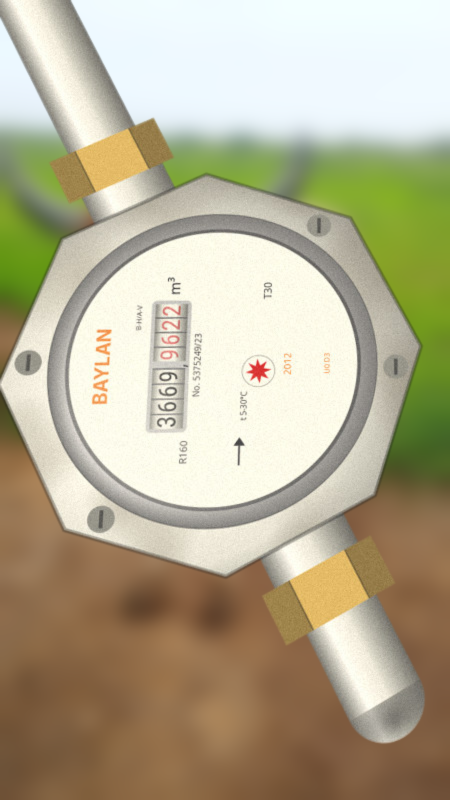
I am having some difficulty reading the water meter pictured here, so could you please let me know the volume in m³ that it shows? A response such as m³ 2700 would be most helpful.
m³ 3669.9622
